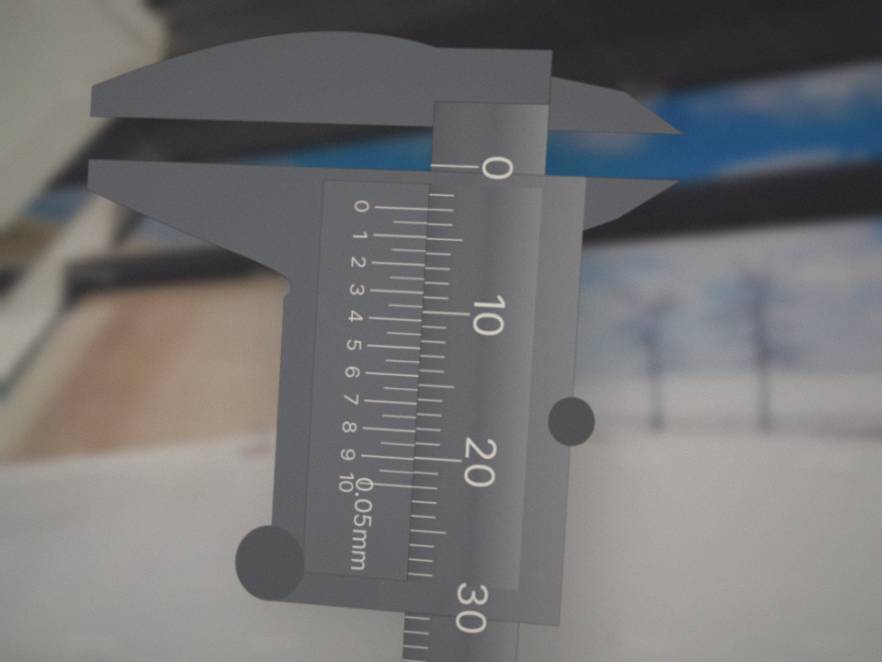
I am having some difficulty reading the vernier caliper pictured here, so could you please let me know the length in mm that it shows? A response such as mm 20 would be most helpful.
mm 3.0
